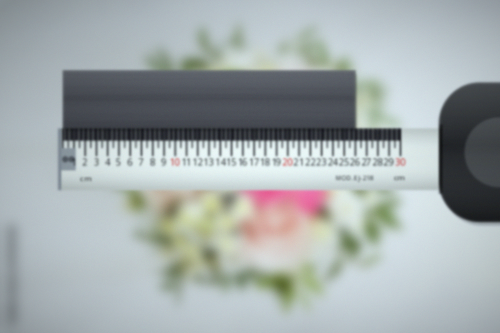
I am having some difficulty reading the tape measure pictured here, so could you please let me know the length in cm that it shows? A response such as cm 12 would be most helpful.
cm 26
